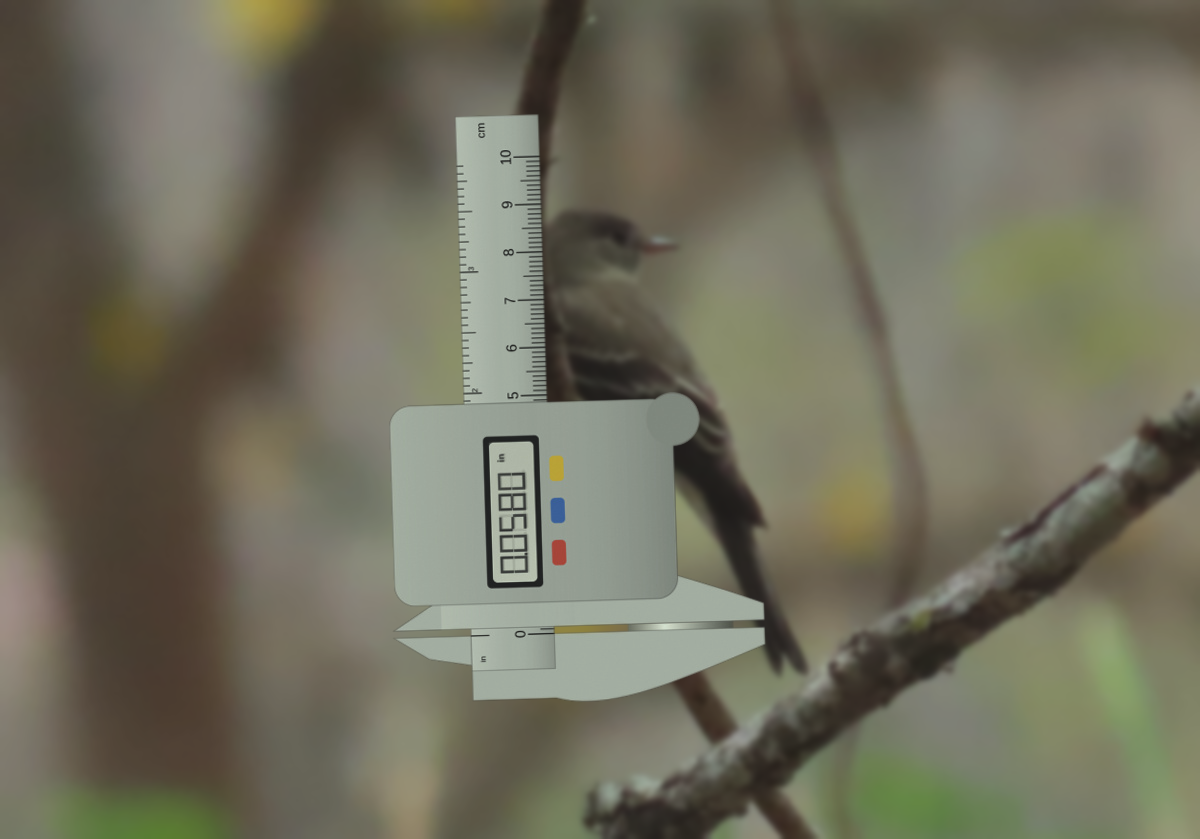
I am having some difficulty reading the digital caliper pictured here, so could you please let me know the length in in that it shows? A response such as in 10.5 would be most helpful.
in 0.0580
